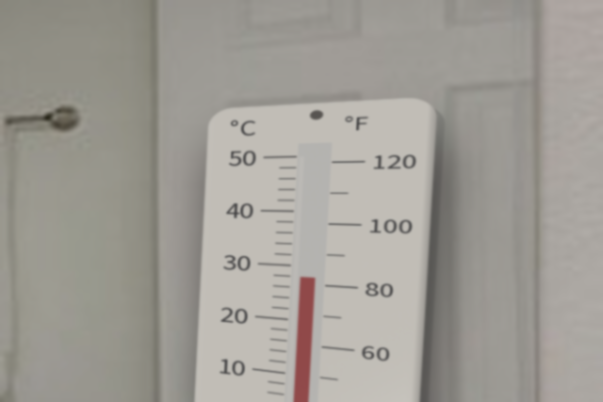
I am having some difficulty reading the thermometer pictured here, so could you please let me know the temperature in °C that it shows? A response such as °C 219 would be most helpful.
°C 28
